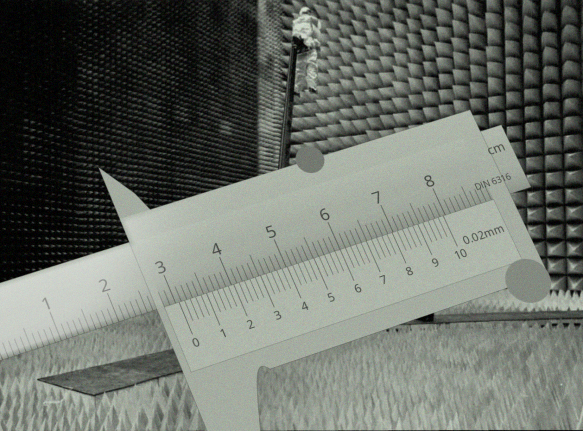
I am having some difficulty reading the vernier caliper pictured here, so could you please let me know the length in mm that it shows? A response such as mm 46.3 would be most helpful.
mm 30.6
